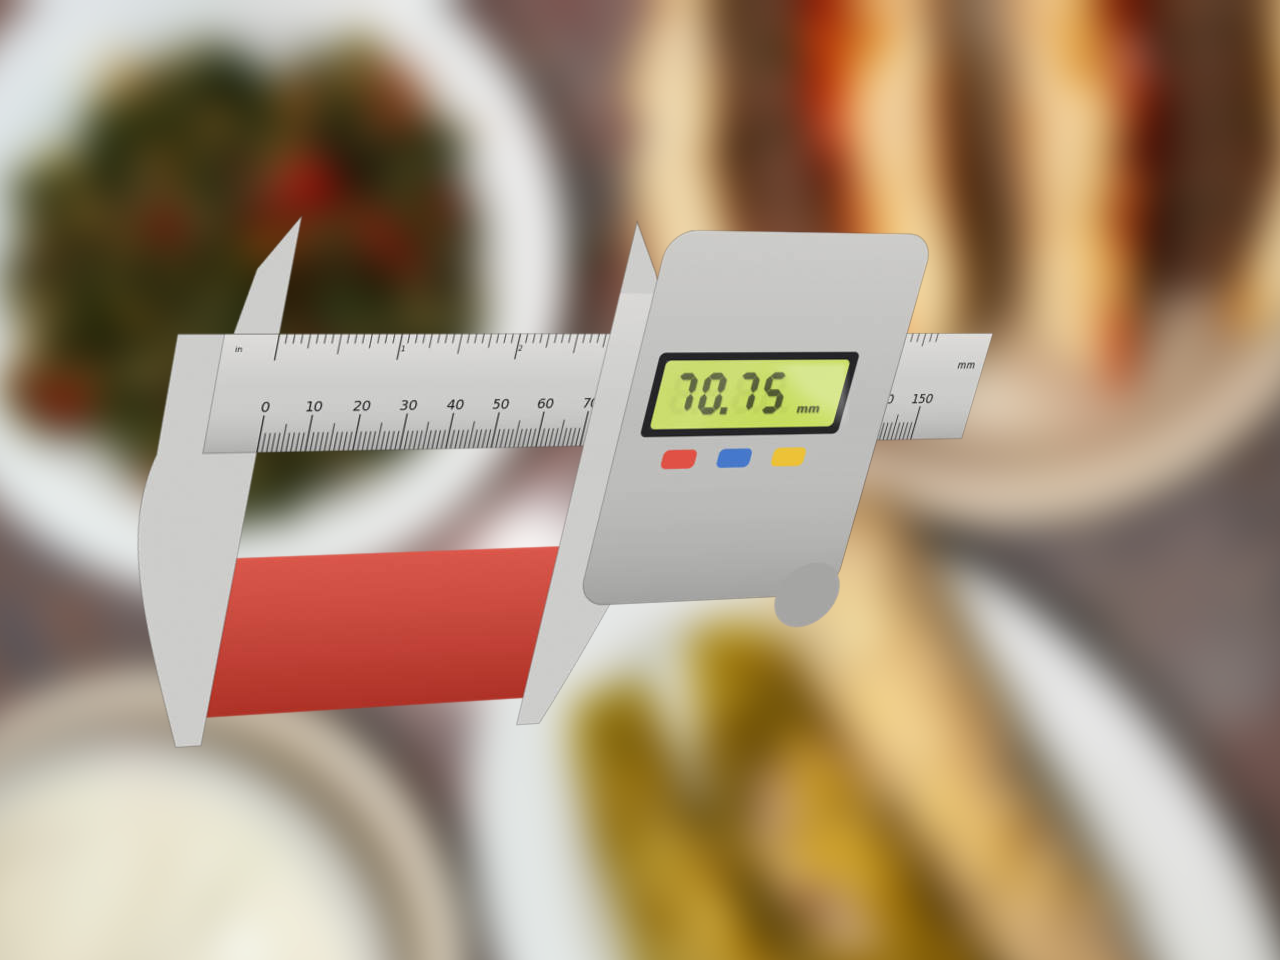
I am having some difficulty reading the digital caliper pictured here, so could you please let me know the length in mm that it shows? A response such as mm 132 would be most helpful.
mm 70.75
